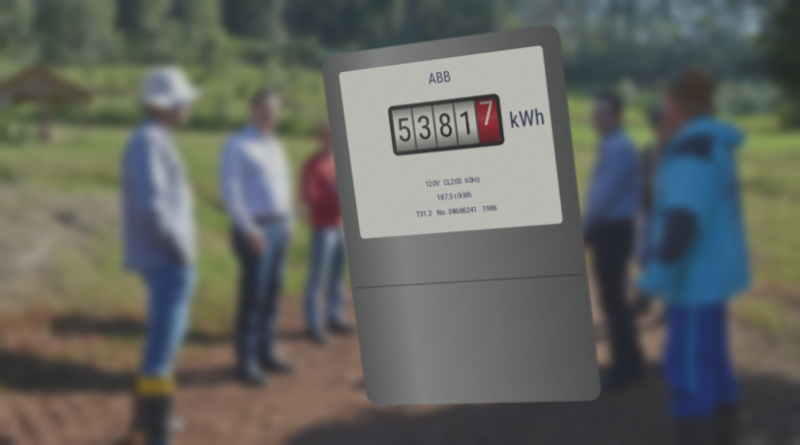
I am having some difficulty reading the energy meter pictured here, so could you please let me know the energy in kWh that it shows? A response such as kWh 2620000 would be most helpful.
kWh 5381.7
